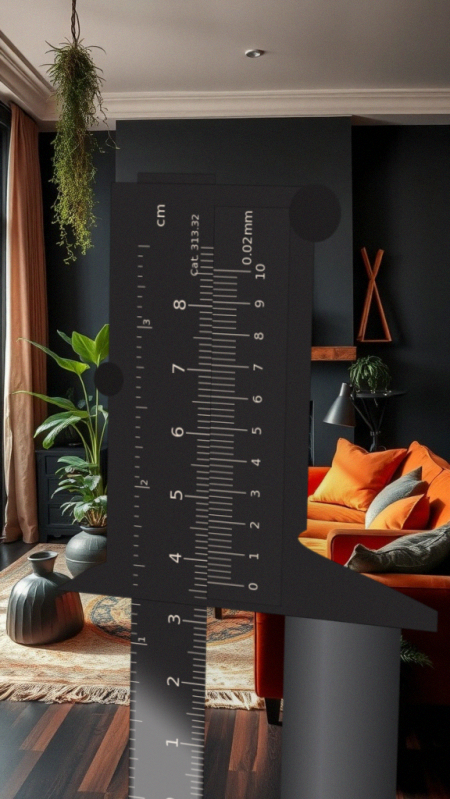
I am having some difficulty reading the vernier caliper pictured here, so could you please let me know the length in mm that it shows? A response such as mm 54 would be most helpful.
mm 36.6
